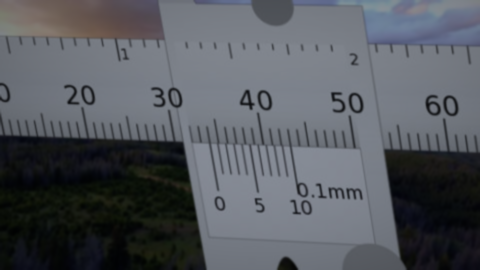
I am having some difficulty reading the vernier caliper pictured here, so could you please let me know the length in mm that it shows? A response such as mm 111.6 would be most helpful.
mm 34.0
